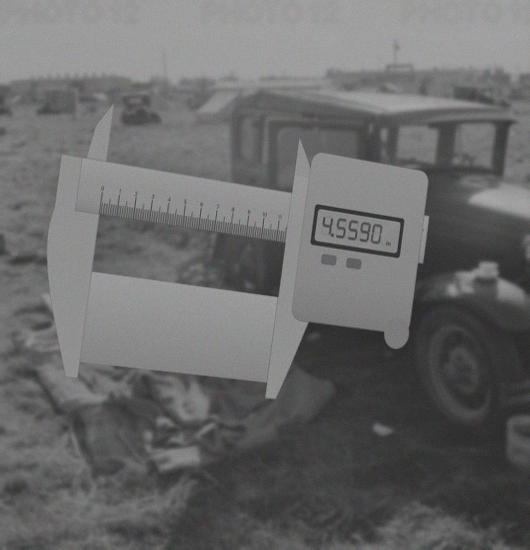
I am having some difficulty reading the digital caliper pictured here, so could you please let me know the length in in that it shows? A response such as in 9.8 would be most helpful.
in 4.5590
